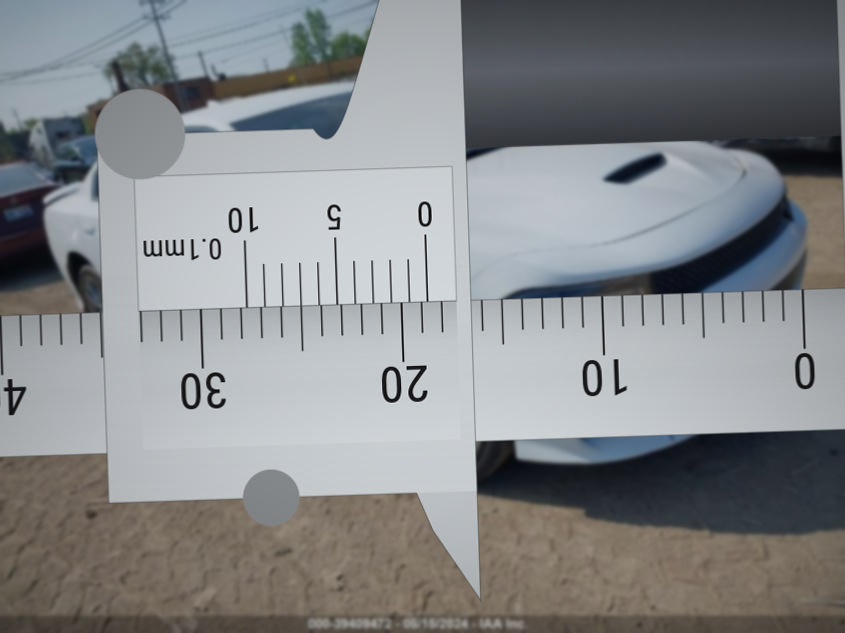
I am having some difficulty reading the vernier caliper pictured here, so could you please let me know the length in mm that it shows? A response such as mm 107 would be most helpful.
mm 18.7
